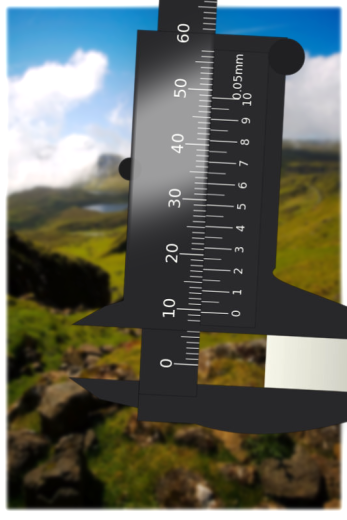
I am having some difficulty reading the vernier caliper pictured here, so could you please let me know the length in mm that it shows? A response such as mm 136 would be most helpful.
mm 9.6
